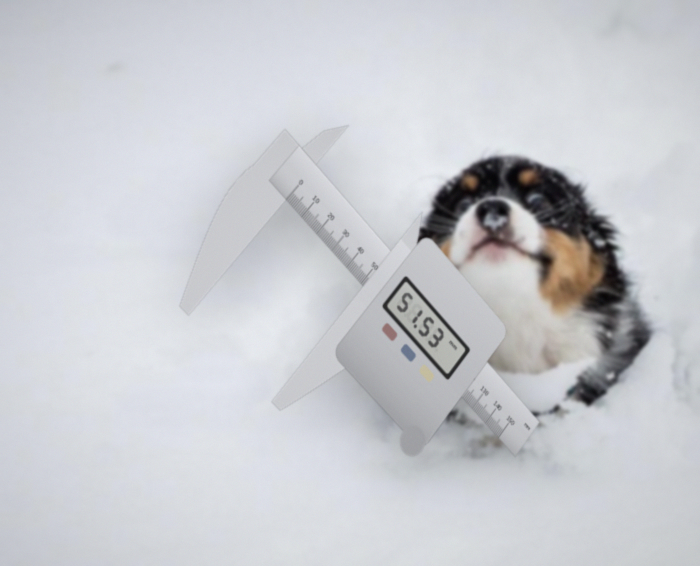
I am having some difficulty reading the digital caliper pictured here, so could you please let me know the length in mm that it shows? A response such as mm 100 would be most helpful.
mm 51.53
